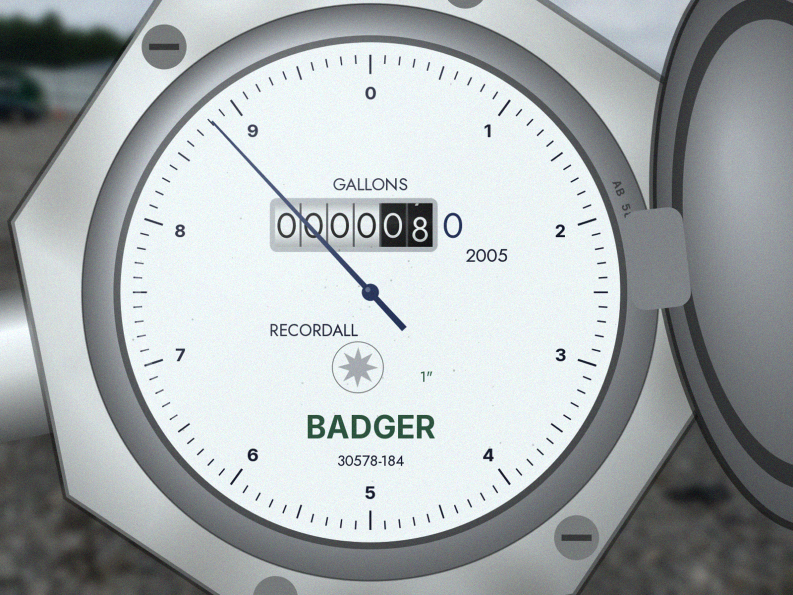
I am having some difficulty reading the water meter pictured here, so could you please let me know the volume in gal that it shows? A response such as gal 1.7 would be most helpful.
gal 78.8
